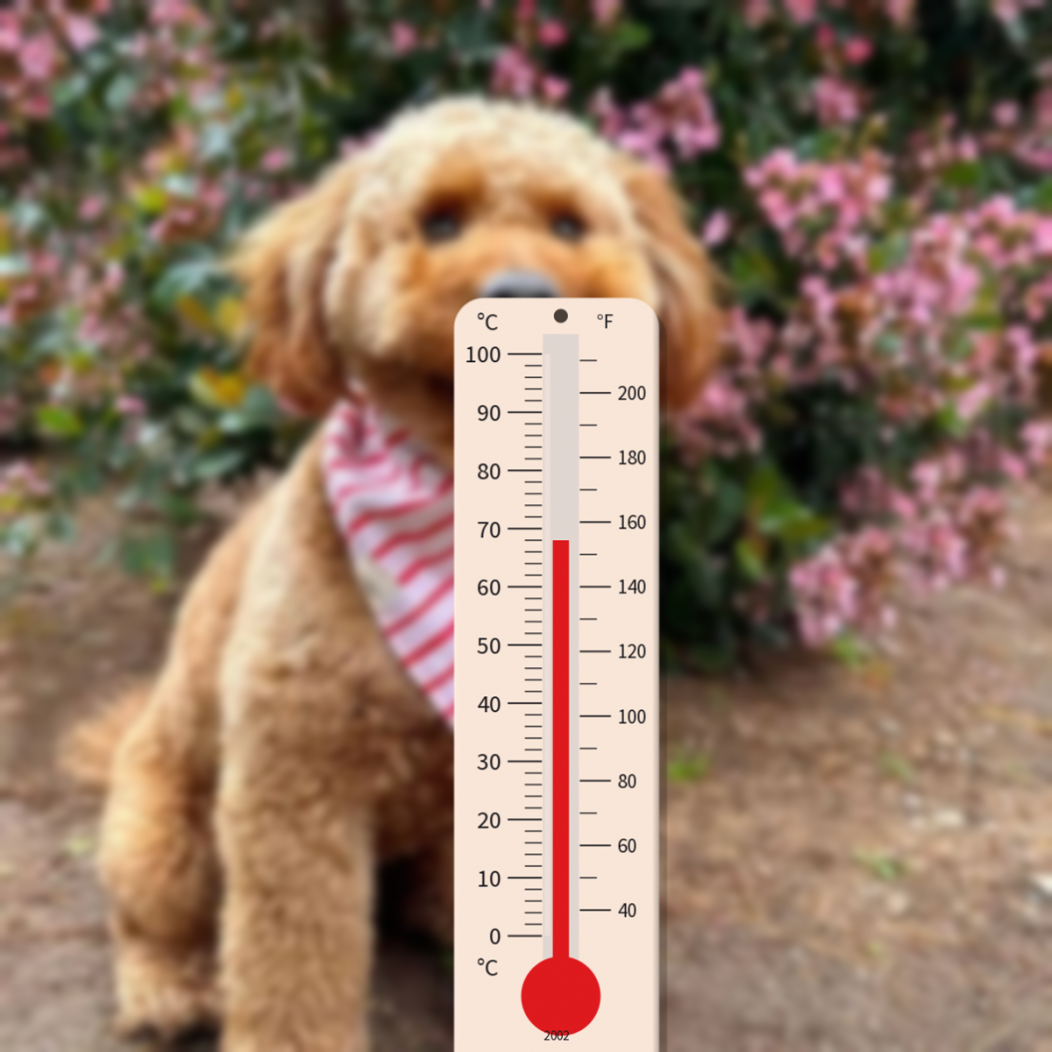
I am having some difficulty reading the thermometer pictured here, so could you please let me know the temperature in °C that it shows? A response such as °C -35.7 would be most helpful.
°C 68
